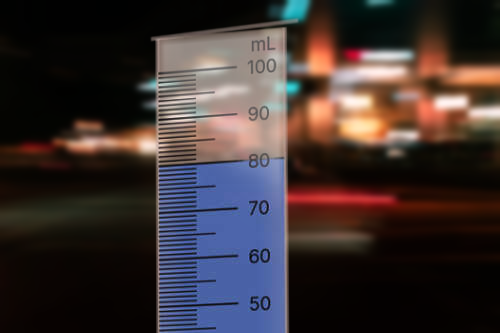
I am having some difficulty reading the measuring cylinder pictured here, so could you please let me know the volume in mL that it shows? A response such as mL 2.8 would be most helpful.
mL 80
